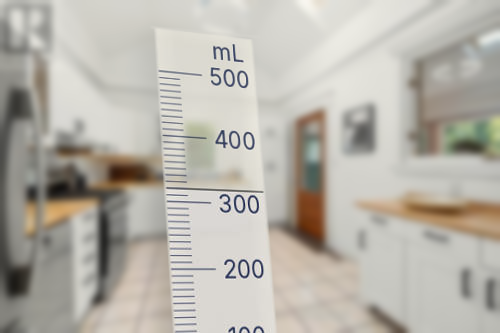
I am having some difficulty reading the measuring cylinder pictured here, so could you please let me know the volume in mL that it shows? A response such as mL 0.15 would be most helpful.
mL 320
